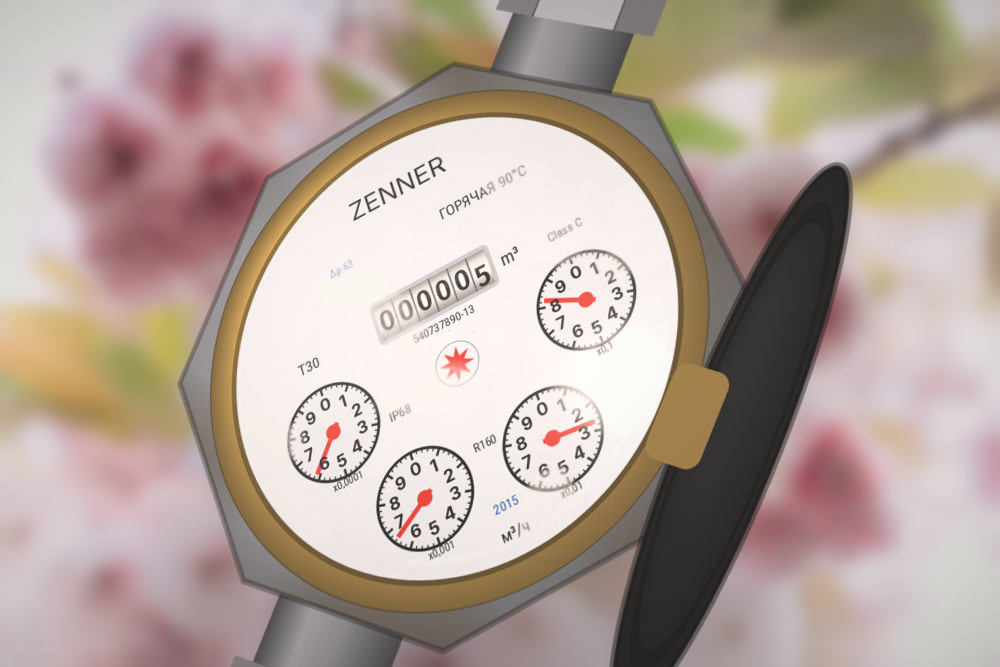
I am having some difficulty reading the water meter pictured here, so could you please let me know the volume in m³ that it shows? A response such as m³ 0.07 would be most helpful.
m³ 4.8266
